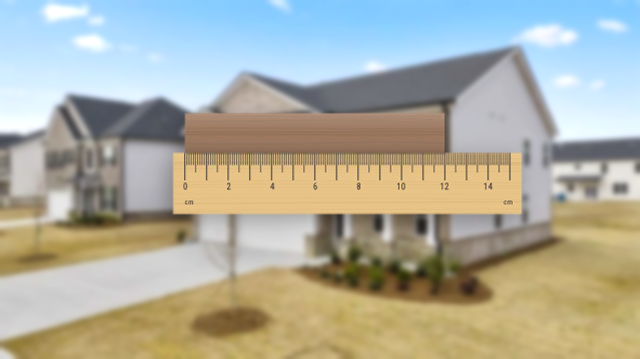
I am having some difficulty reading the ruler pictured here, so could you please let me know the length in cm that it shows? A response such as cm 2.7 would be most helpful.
cm 12
